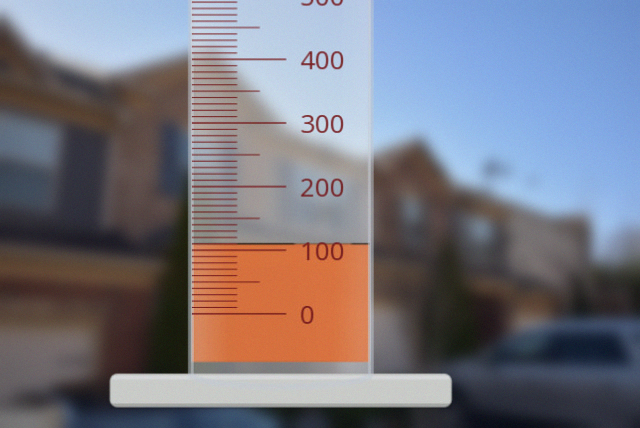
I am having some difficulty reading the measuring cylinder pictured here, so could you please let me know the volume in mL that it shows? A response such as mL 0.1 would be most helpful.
mL 110
